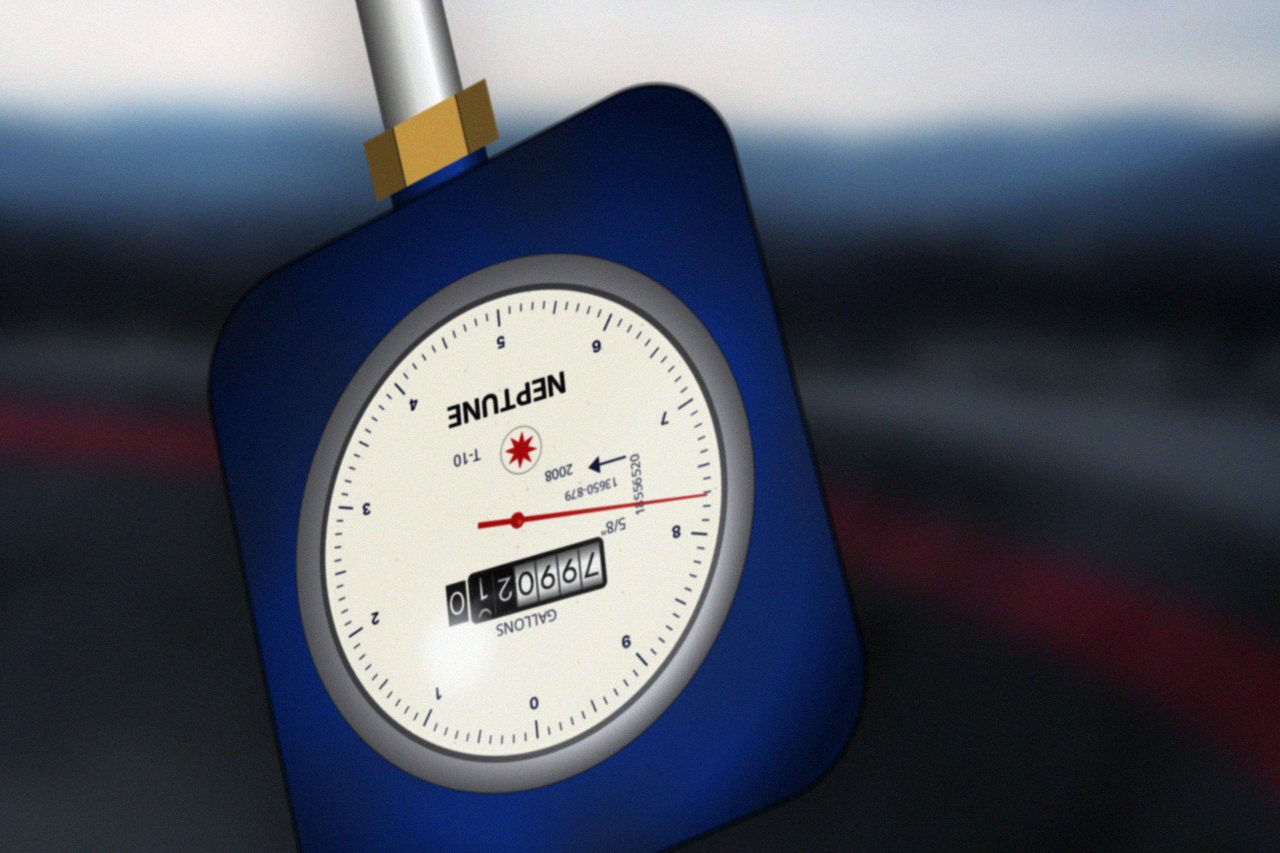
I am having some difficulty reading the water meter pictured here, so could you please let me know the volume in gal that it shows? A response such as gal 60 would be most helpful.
gal 7990207.7
